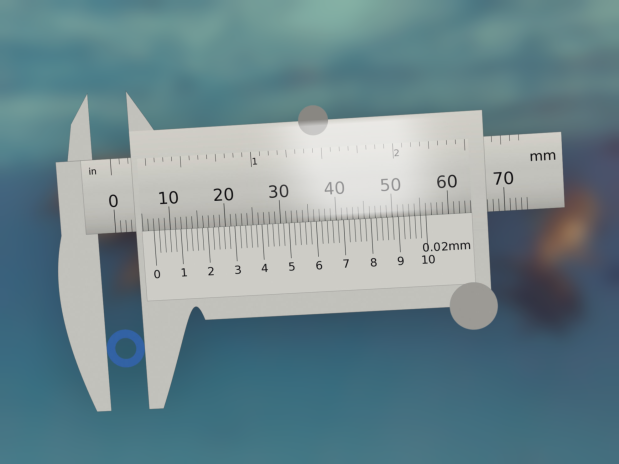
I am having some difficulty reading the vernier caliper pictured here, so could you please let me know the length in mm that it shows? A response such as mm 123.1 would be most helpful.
mm 7.0
